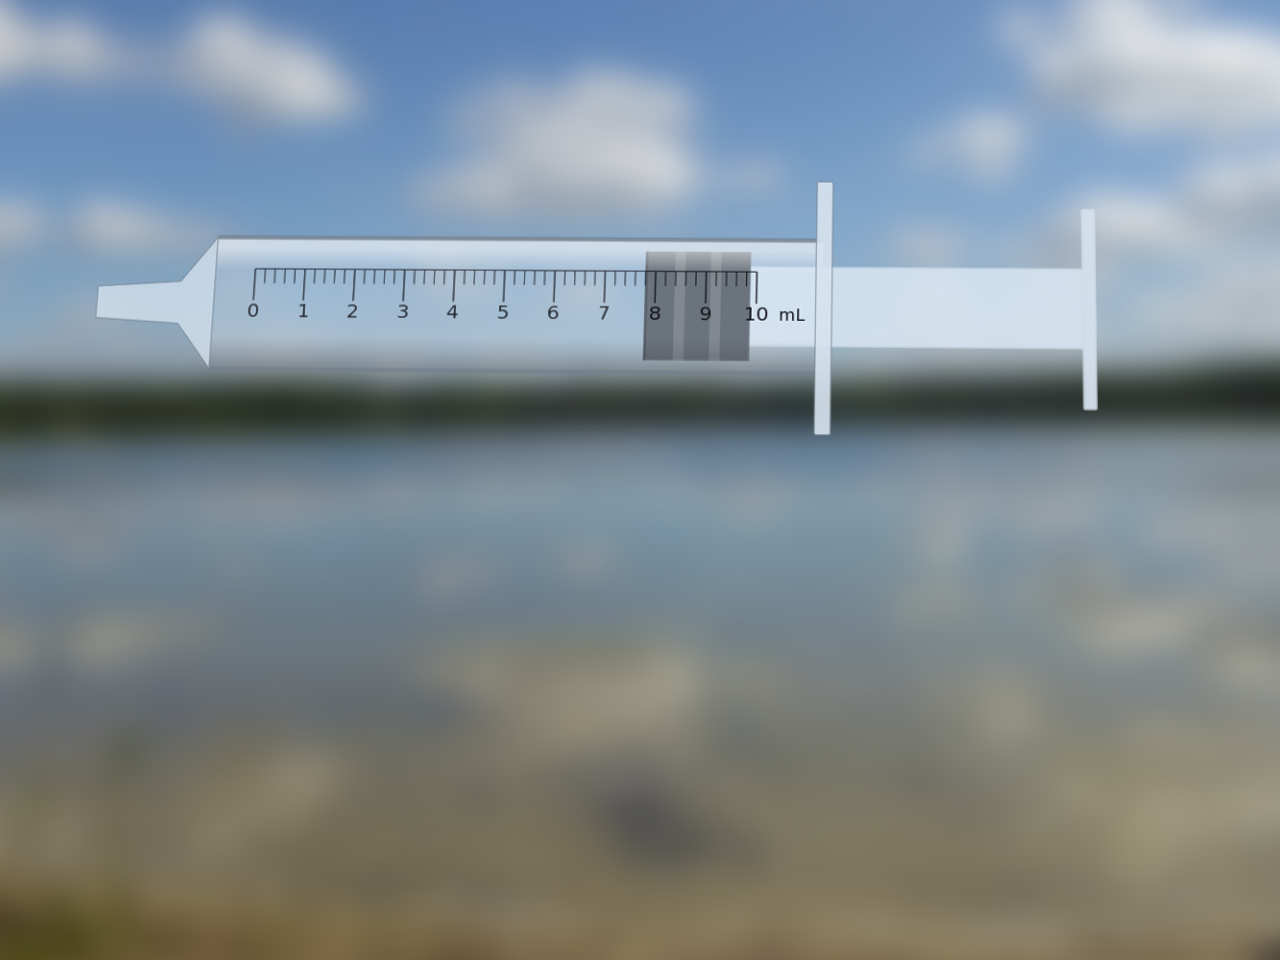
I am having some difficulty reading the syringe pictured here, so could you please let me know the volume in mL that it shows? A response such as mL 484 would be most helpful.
mL 7.8
